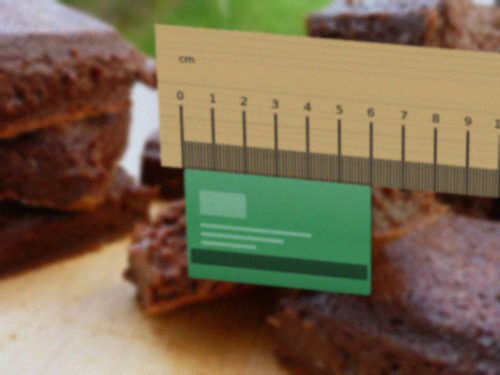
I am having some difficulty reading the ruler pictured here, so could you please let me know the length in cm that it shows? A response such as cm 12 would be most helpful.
cm 6
